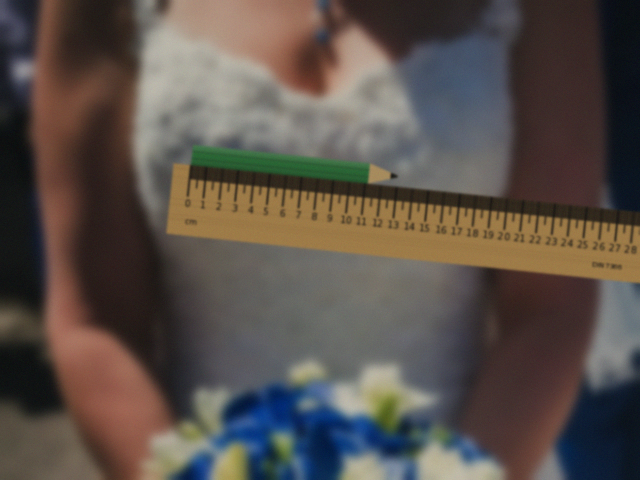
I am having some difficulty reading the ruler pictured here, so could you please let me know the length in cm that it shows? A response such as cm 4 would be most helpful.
cm 13
